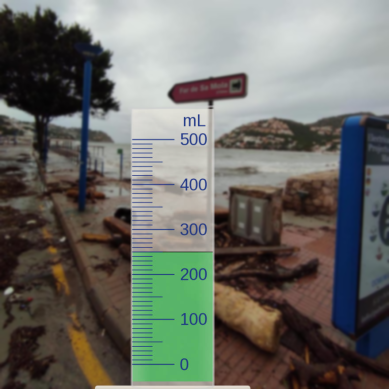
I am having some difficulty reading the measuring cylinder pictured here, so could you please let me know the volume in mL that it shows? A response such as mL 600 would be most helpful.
mL 250
